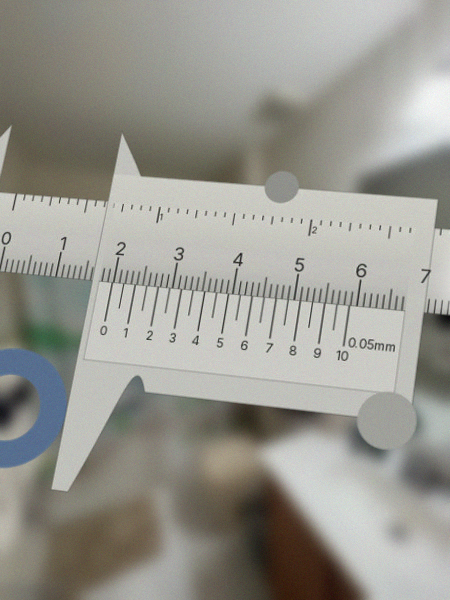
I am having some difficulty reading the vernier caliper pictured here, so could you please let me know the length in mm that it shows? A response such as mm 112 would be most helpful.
mm 19.8
